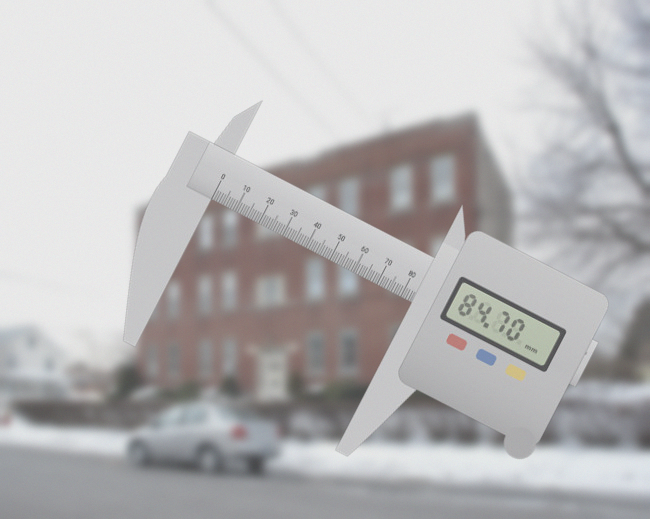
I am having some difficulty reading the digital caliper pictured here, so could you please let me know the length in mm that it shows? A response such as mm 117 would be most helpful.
mm 84.70
